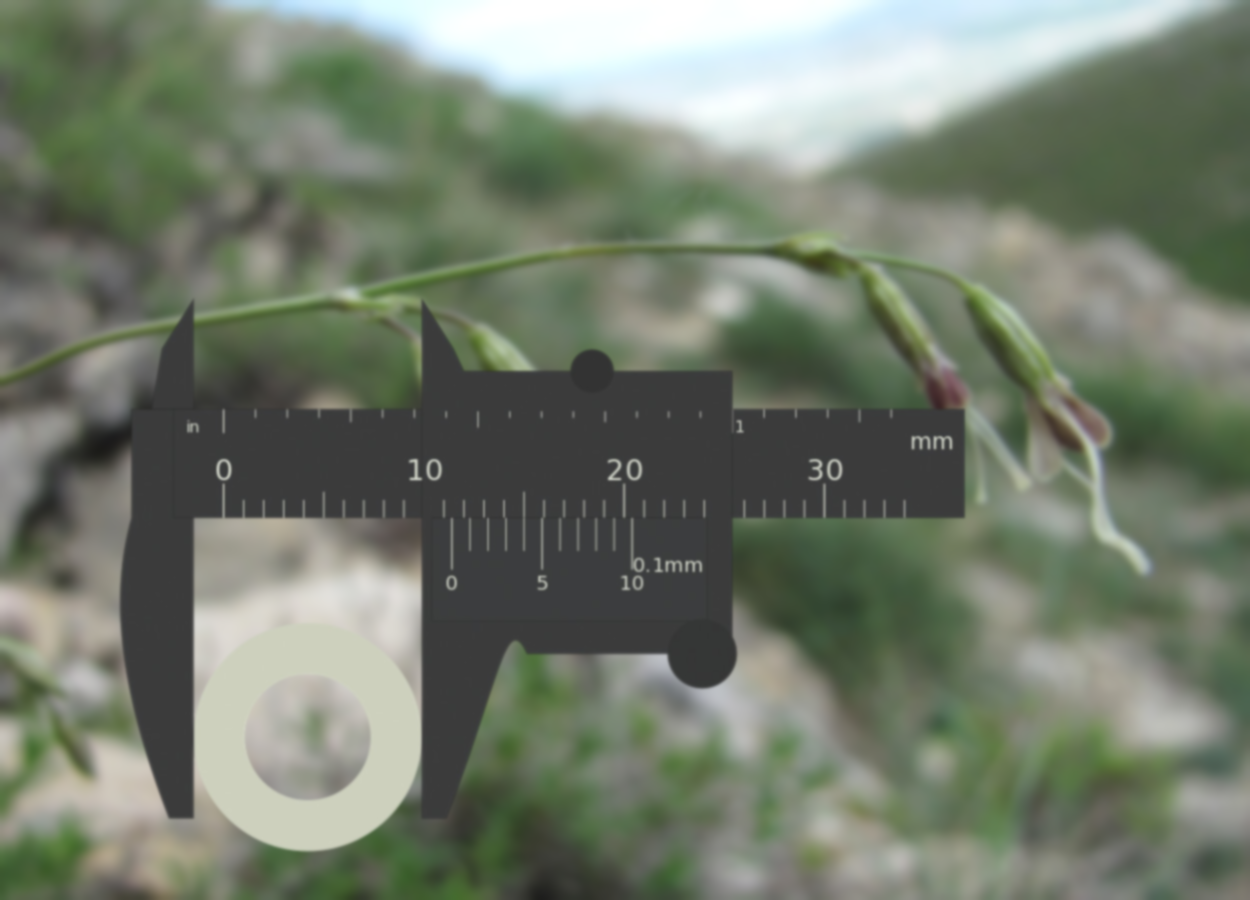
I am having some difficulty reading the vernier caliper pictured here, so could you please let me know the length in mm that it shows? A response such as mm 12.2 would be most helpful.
mm 11.4
